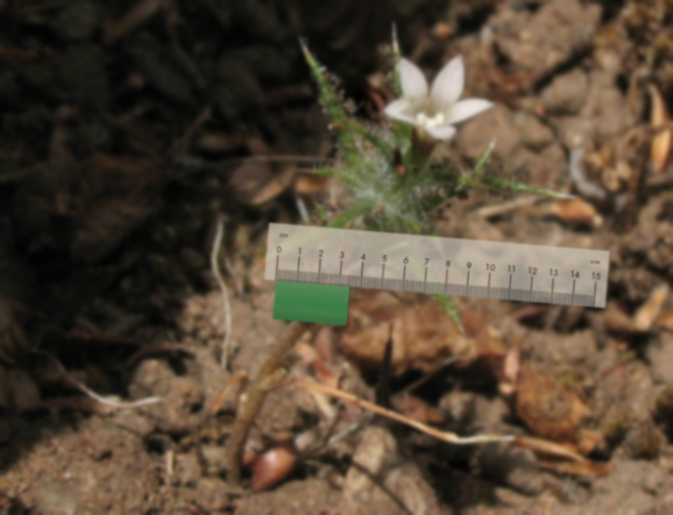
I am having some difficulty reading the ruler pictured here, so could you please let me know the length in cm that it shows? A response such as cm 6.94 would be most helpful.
cm 3.5
